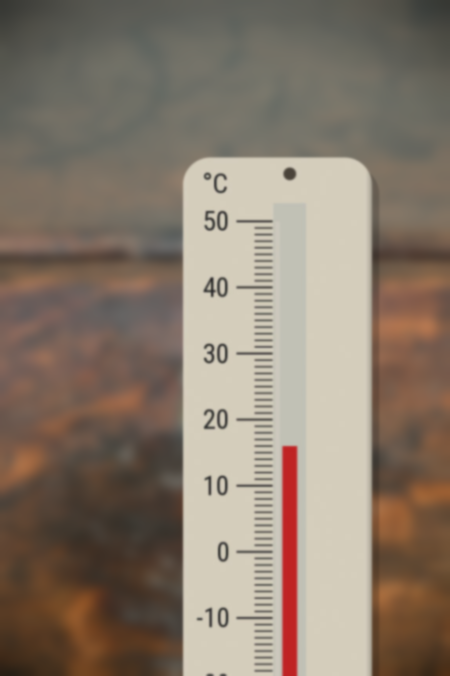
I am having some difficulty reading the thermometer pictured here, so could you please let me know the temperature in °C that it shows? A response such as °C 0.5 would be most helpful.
°C 16
